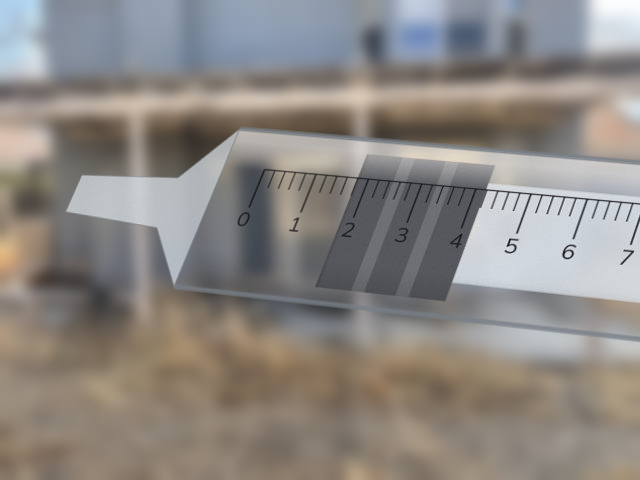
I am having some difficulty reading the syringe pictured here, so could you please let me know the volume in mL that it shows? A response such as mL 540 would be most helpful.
mL 1.8
